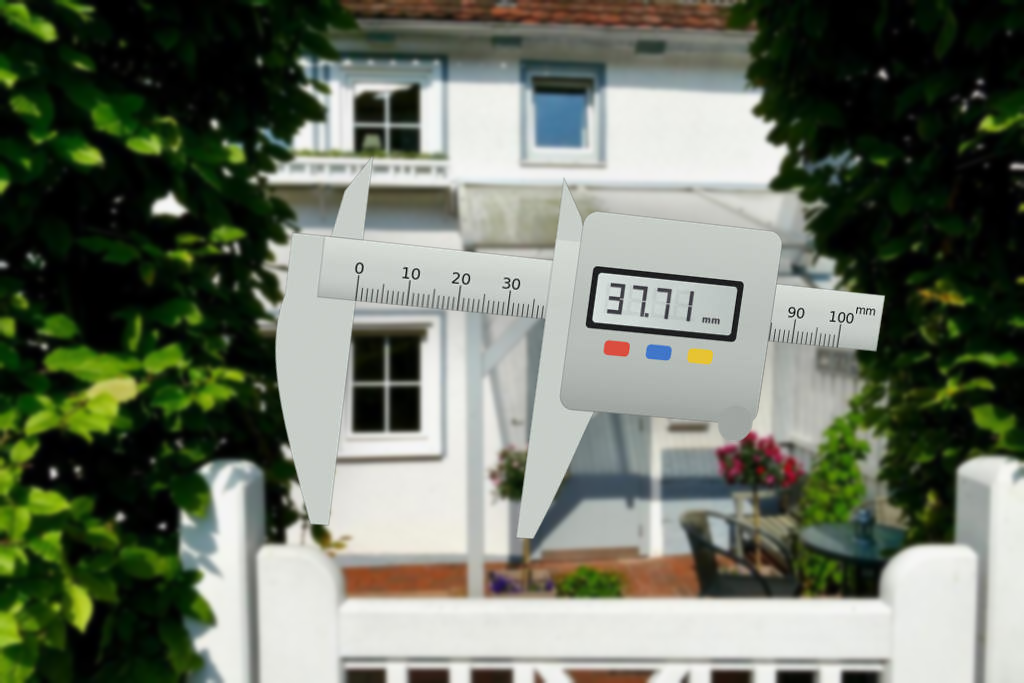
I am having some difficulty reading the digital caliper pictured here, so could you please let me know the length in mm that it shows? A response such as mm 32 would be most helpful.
mm 37.71
